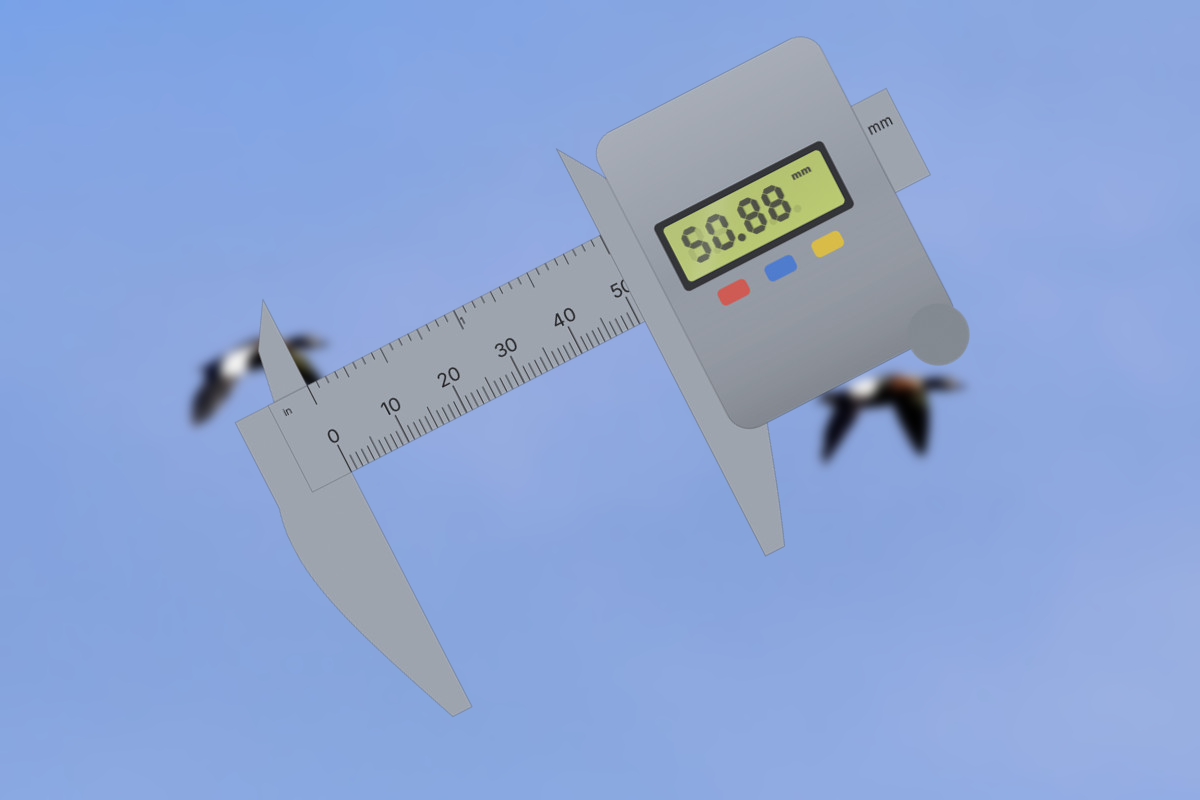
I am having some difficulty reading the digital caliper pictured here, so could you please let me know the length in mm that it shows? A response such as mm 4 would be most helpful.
mm 50.88
